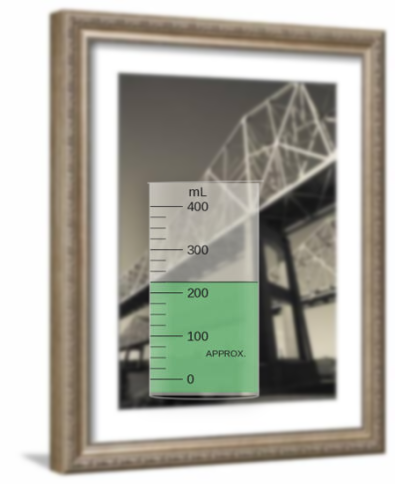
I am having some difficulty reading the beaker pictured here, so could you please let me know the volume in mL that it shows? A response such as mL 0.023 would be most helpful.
mL 225
